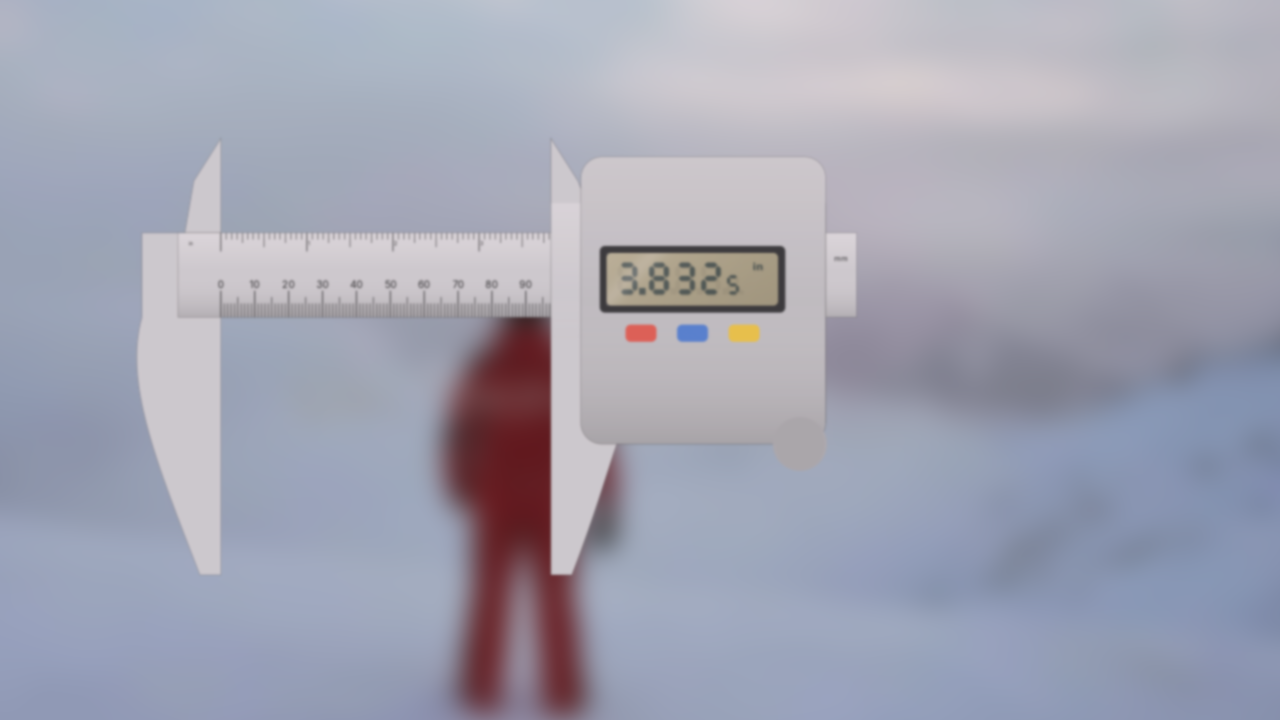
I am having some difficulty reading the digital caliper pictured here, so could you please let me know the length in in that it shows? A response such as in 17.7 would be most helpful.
in 3.8325
